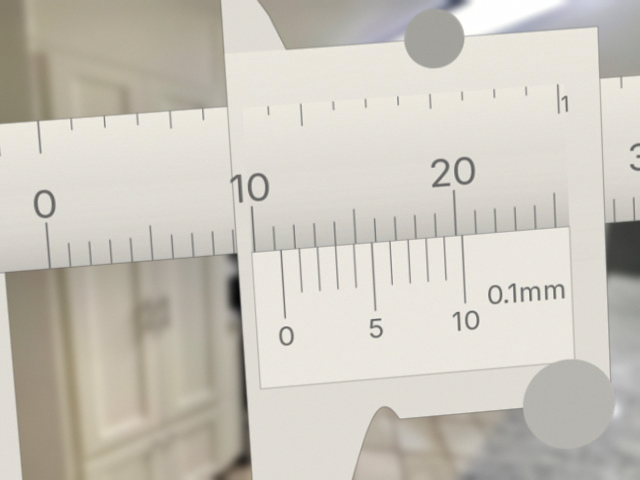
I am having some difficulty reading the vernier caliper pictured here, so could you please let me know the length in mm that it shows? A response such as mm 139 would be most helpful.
mm 11.3
